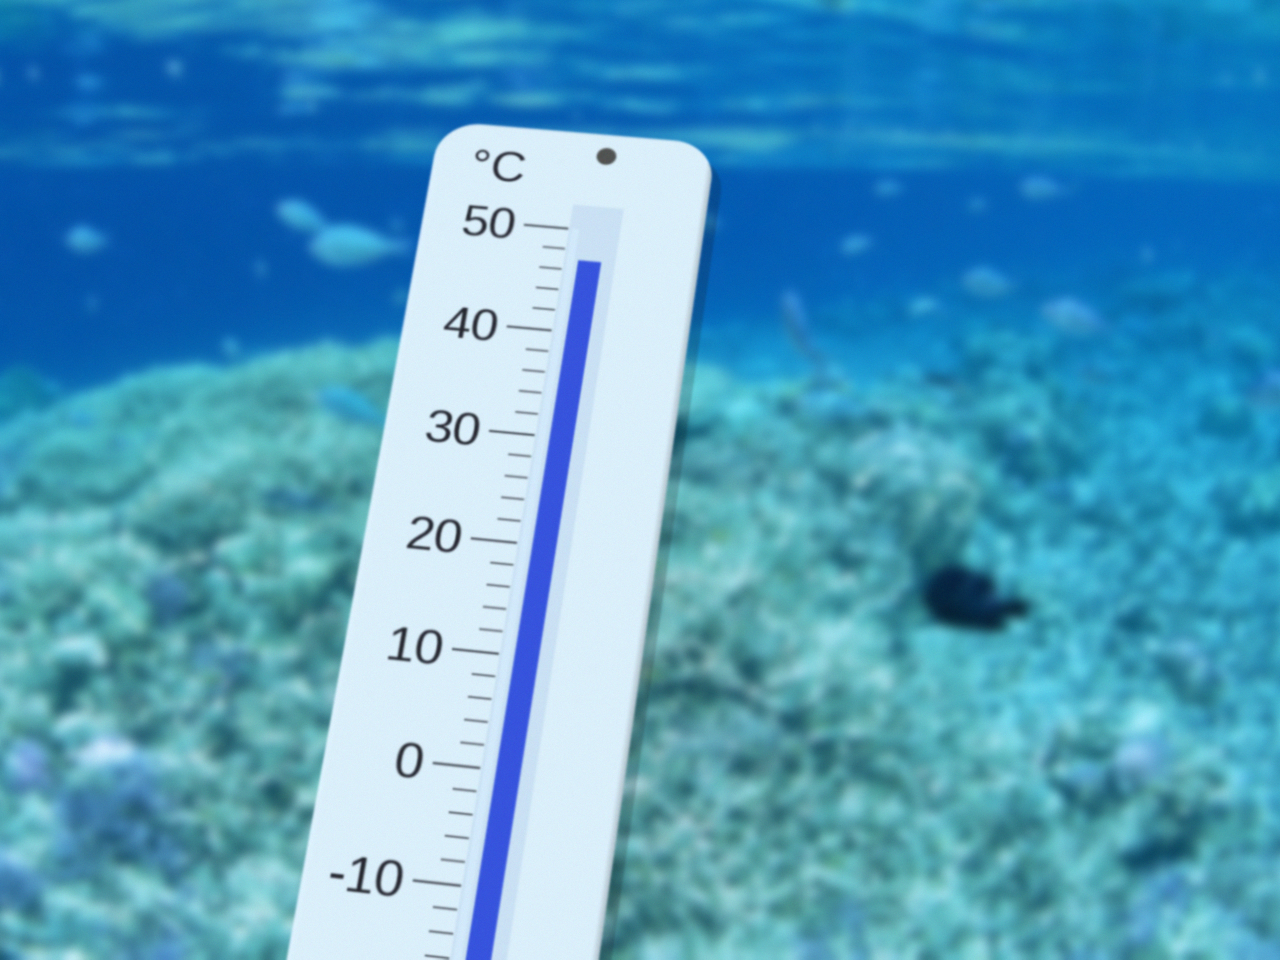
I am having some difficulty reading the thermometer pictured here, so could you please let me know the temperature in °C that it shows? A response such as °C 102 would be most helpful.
°C 47
